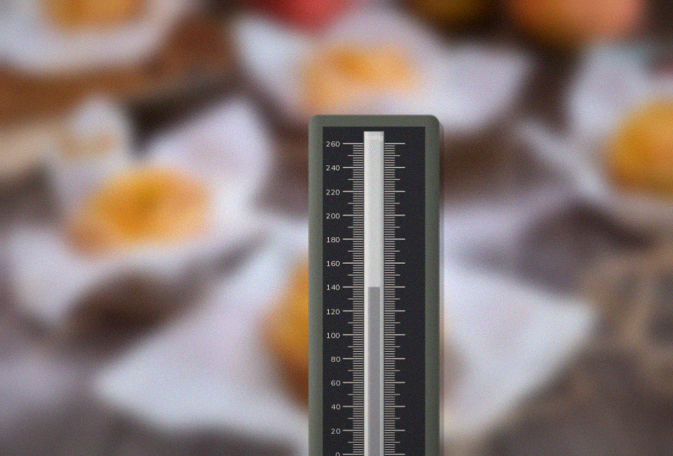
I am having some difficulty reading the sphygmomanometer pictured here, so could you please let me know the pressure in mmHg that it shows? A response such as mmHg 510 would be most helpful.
mmHg 140
